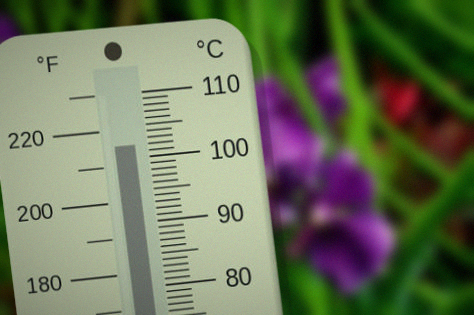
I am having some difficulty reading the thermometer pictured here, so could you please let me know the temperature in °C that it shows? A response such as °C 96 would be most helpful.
°C 102
